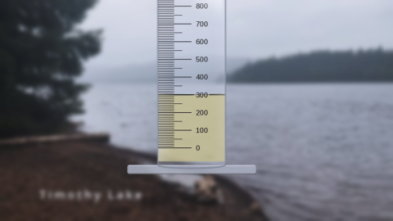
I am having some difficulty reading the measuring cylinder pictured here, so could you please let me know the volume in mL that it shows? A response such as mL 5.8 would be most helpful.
mL 300
